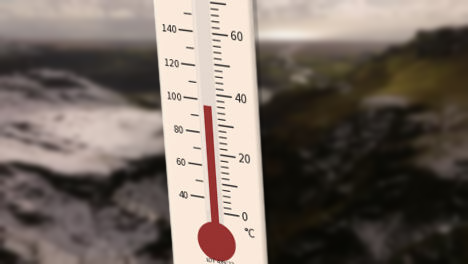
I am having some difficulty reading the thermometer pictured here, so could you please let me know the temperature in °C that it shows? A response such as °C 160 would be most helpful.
°C 36
